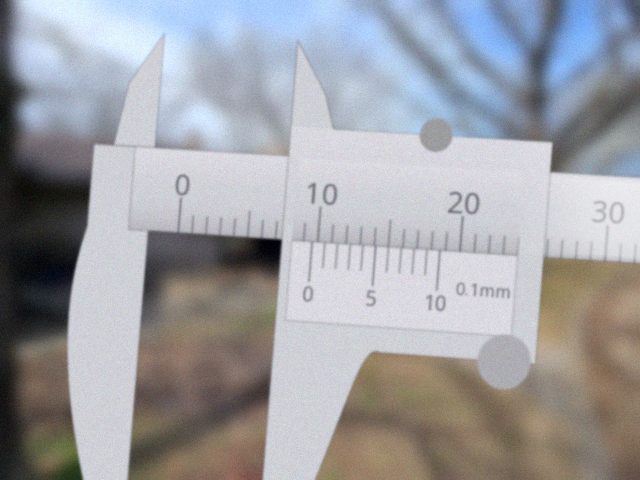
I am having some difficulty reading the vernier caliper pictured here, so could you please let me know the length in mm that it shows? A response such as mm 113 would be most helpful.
mm 9.6
